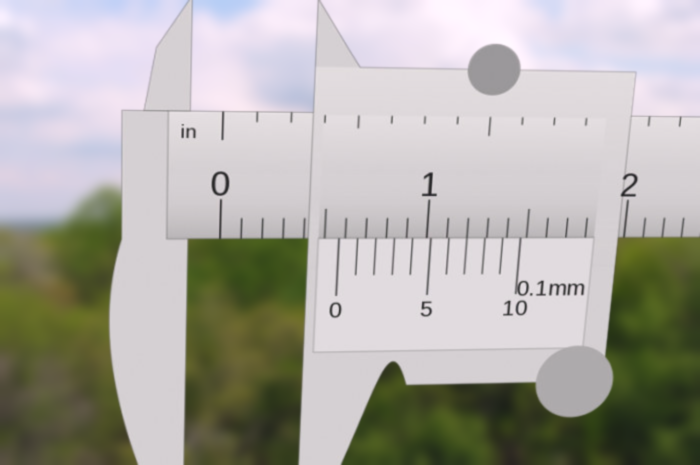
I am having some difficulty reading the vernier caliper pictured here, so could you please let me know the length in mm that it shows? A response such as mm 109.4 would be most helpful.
mm 5.7
